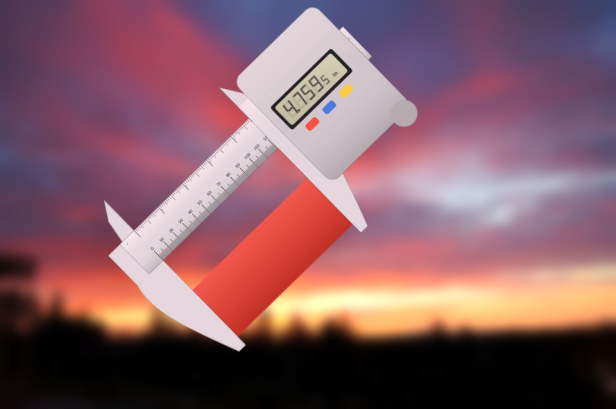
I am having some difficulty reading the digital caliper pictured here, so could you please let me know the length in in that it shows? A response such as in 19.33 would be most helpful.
in 4.7595
